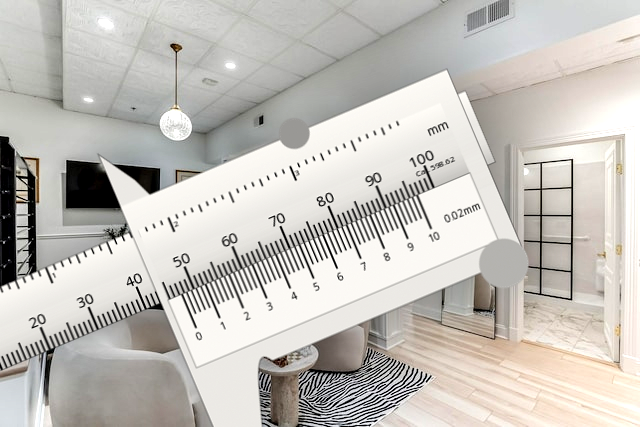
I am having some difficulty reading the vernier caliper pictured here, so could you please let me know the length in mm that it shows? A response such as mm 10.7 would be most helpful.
mm 47.5
